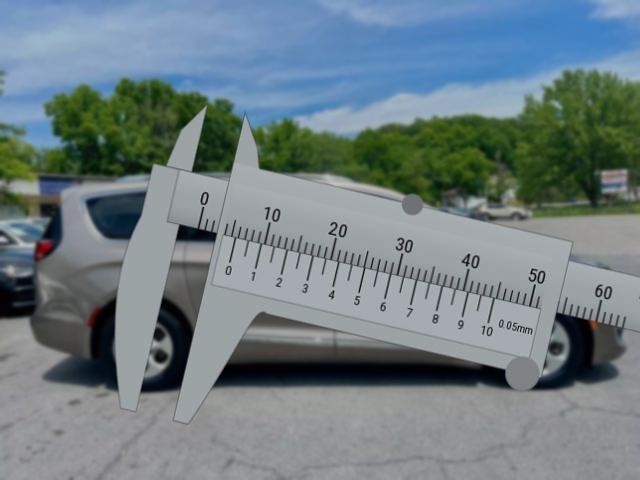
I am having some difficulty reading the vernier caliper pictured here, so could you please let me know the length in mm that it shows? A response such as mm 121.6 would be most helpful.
mm 5.6
